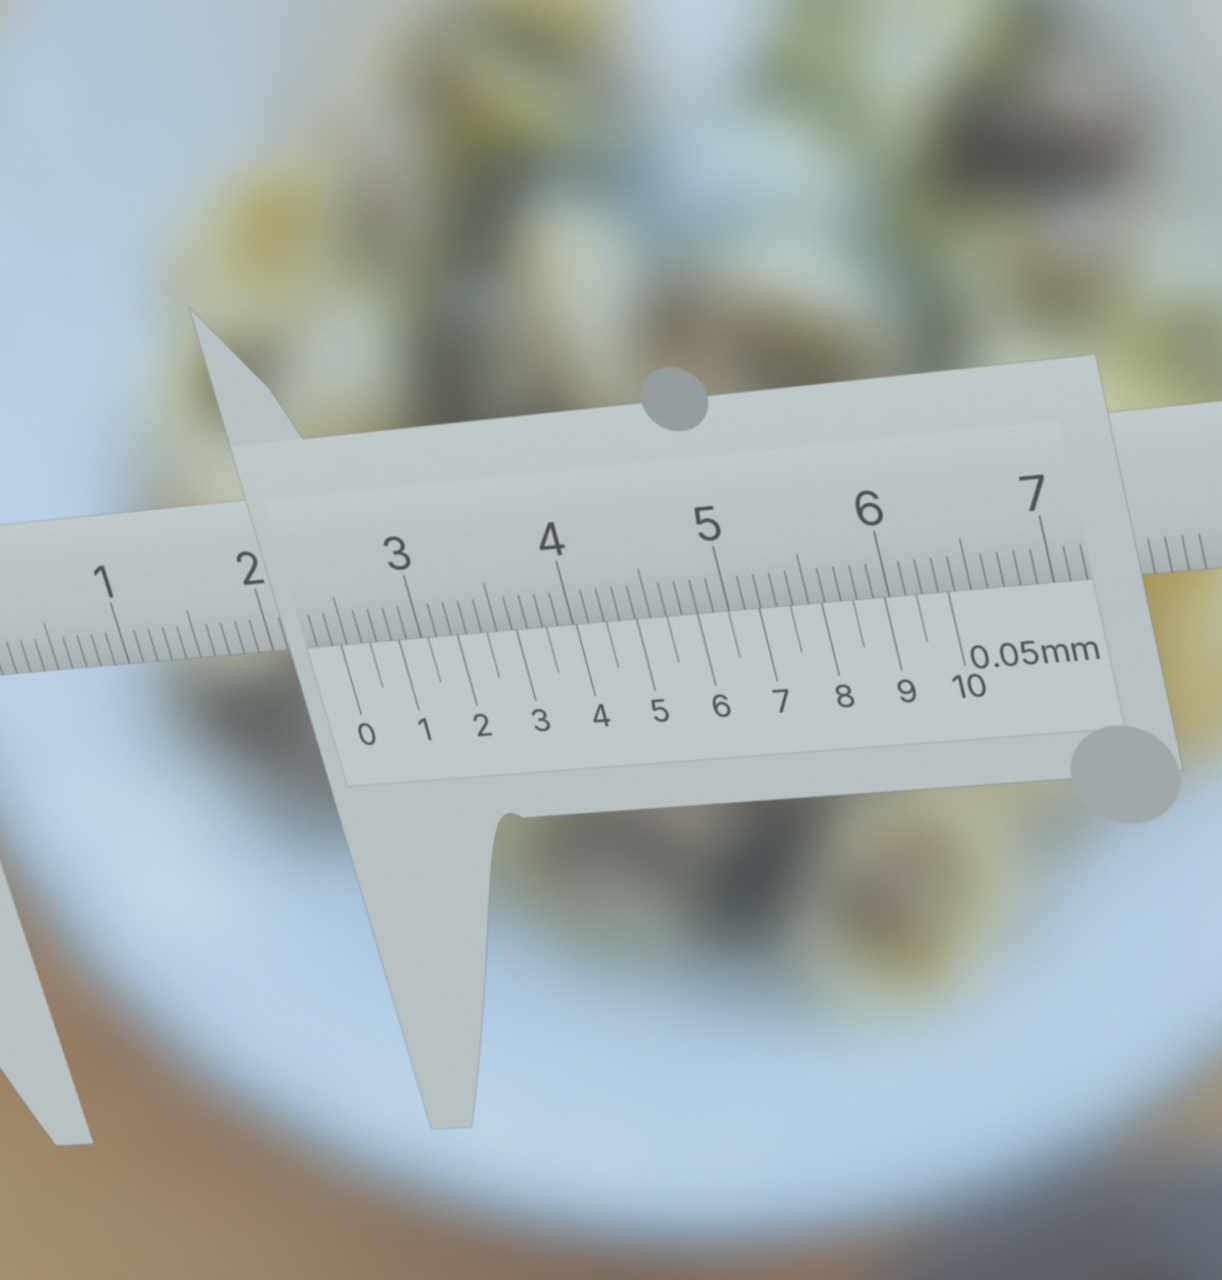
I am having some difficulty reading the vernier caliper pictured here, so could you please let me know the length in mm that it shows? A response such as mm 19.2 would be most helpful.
mm 24.6
